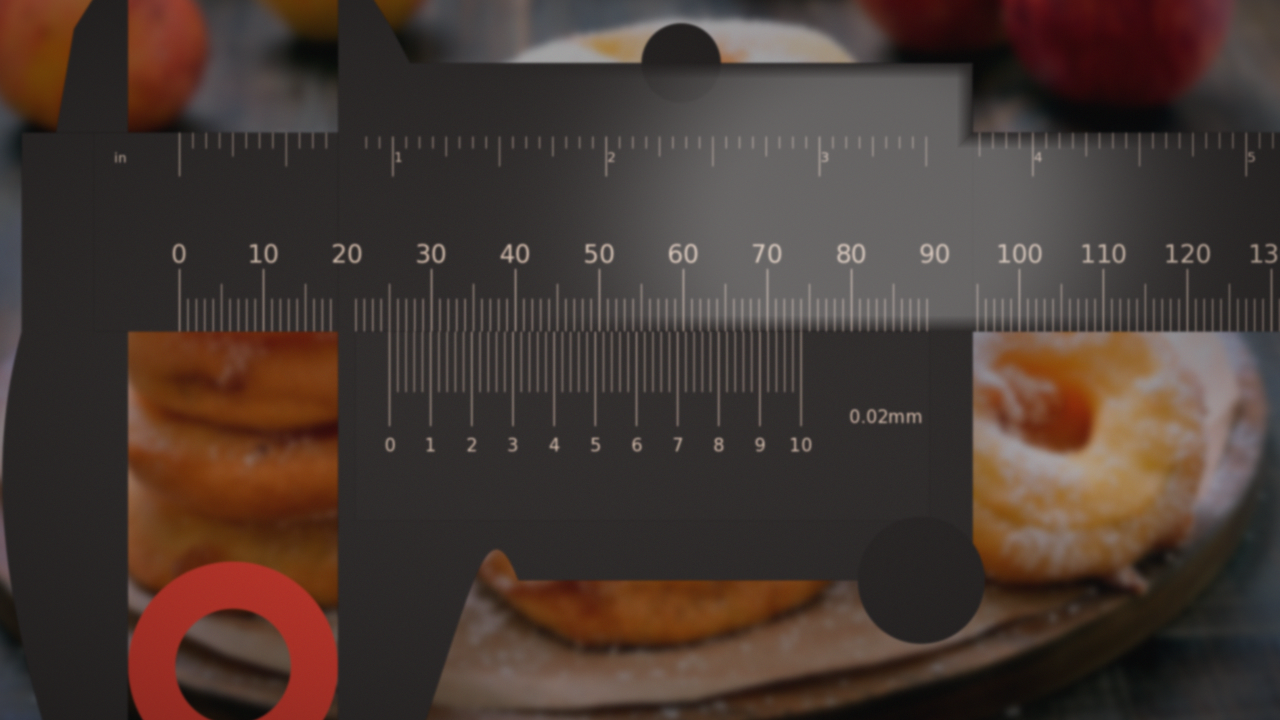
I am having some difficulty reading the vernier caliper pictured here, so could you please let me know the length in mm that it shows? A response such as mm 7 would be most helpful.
mm 25.0
